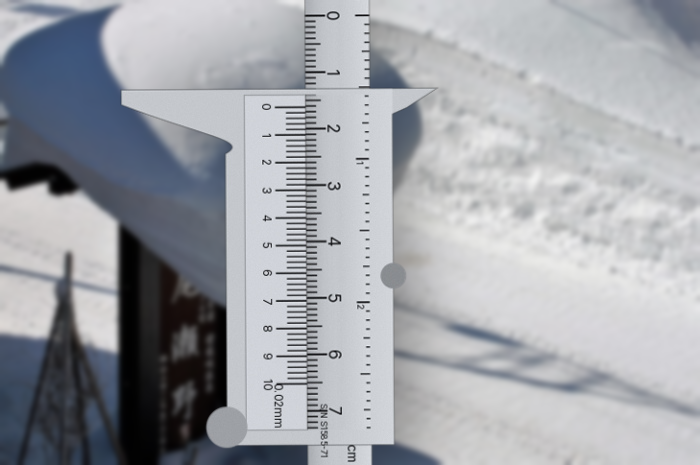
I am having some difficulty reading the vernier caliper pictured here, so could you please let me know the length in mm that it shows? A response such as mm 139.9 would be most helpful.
mm 16.2
